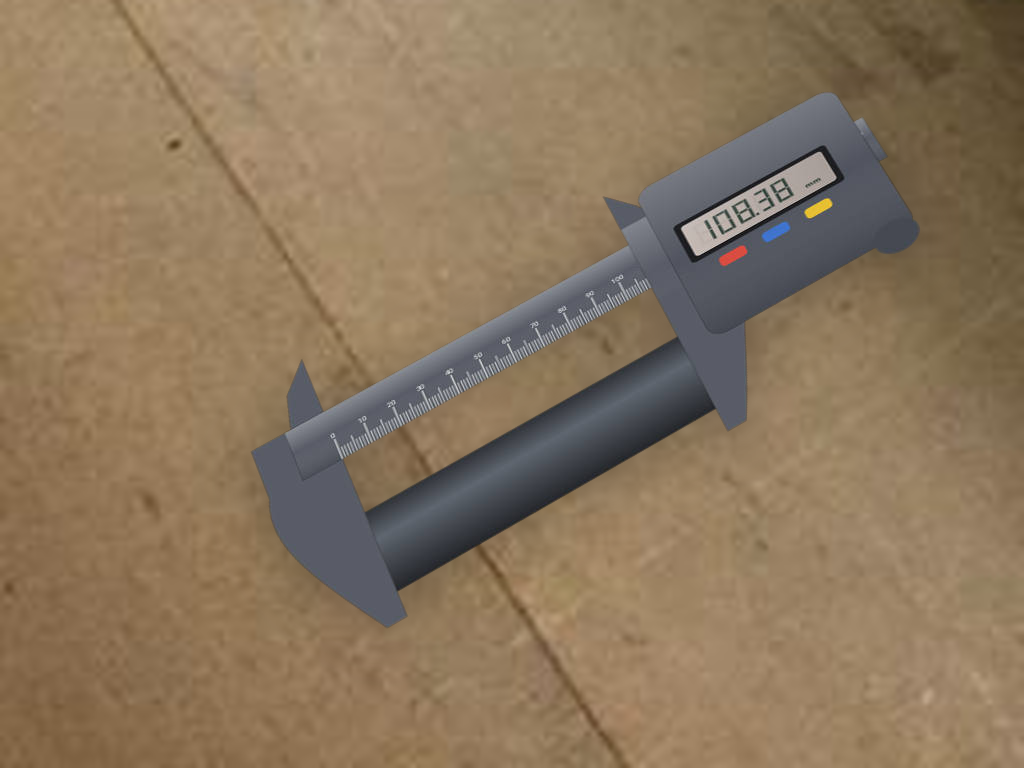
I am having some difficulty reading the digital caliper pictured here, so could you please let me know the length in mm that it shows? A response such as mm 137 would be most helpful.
mm 108.38
